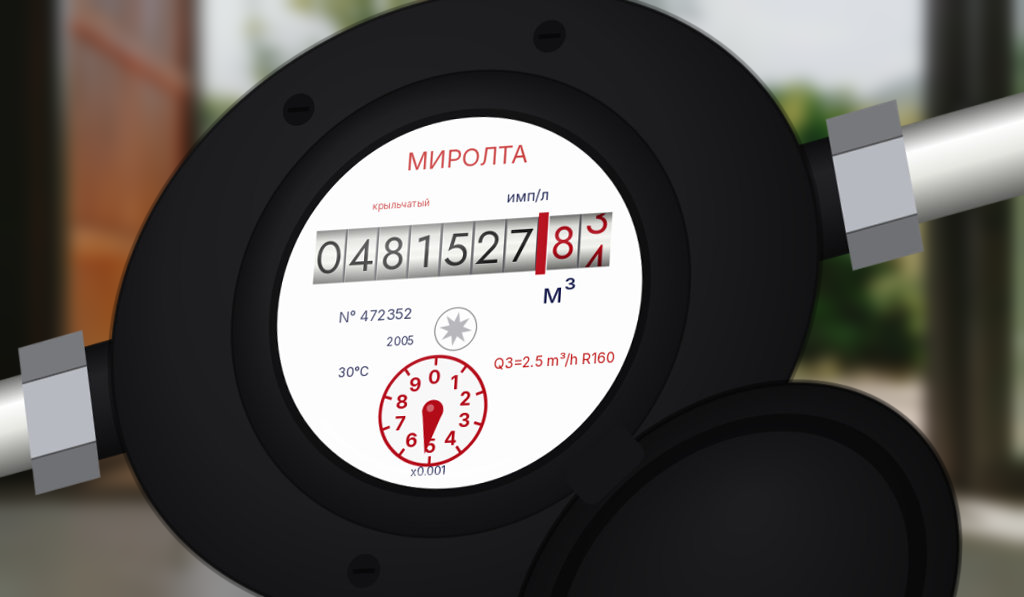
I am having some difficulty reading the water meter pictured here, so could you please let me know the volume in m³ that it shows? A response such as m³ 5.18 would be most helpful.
m³ 481527.835
